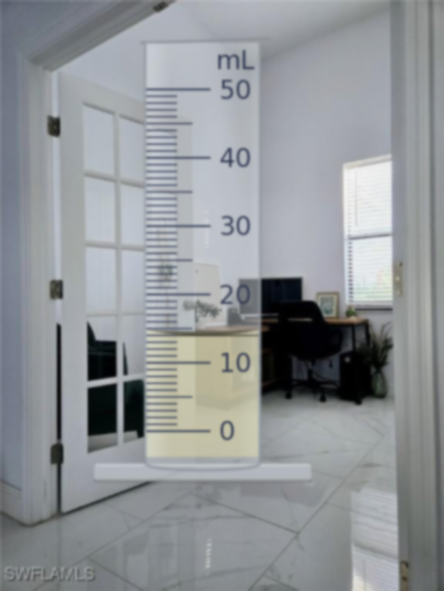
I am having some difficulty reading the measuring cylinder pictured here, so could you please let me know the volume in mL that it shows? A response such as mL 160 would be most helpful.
mL 14
